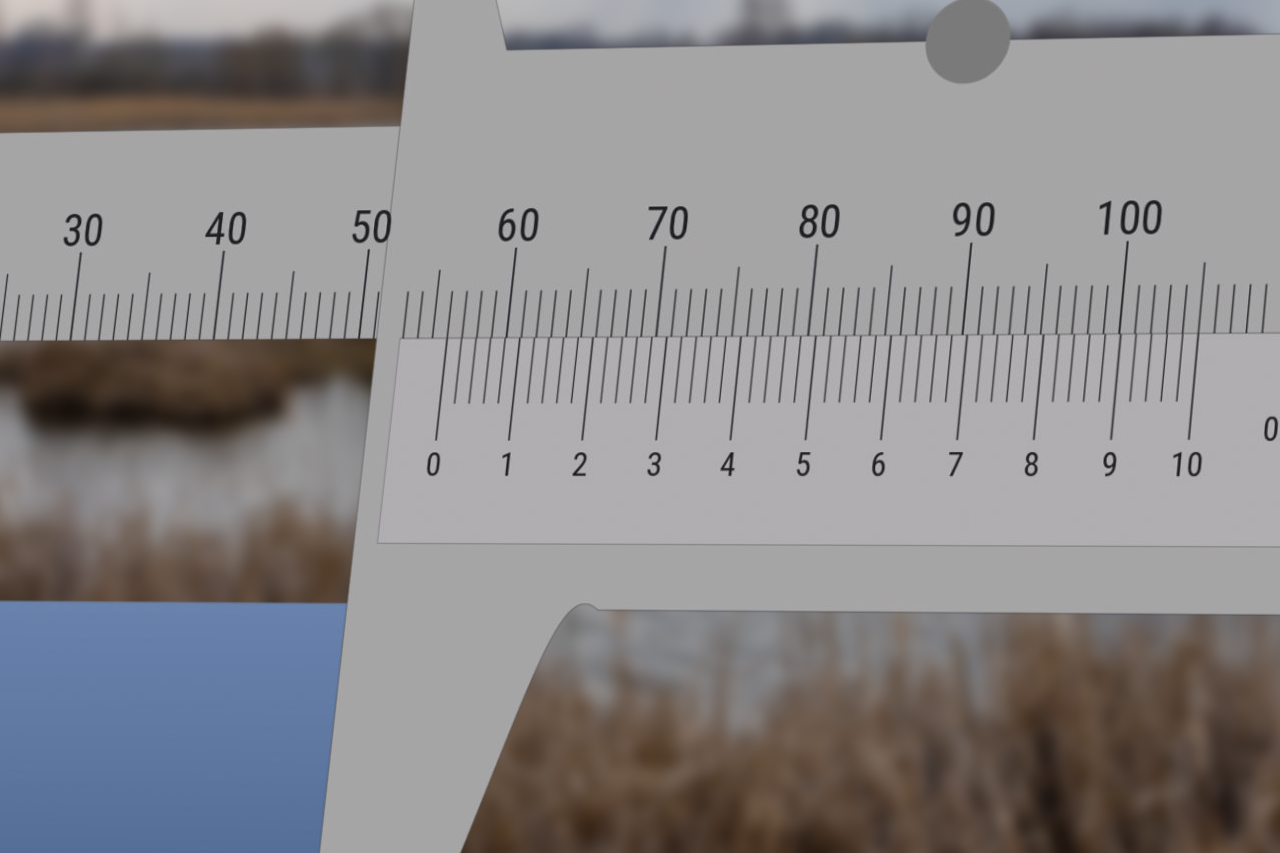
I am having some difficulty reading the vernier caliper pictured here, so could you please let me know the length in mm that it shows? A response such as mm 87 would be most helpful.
mm 56.0
